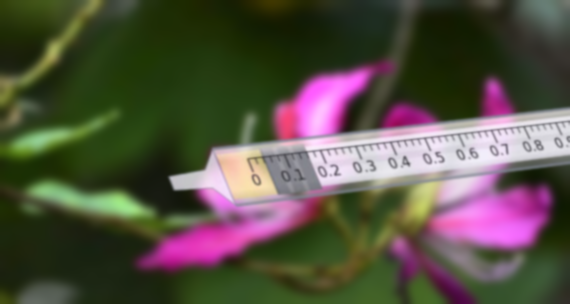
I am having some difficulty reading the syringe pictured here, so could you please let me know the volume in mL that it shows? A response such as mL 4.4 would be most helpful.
mL 0.04
